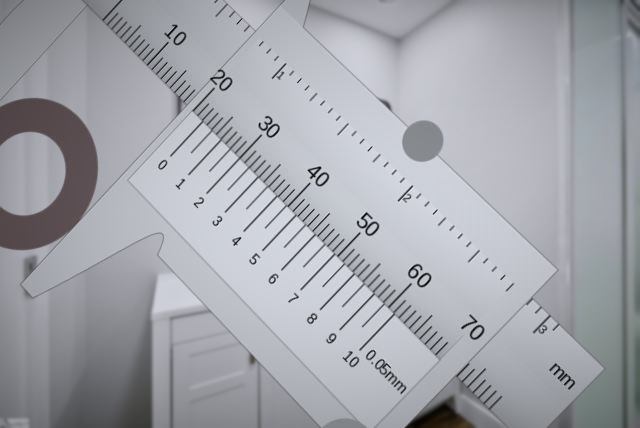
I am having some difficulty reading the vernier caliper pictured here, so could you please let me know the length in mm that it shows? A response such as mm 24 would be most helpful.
mm 22.2
